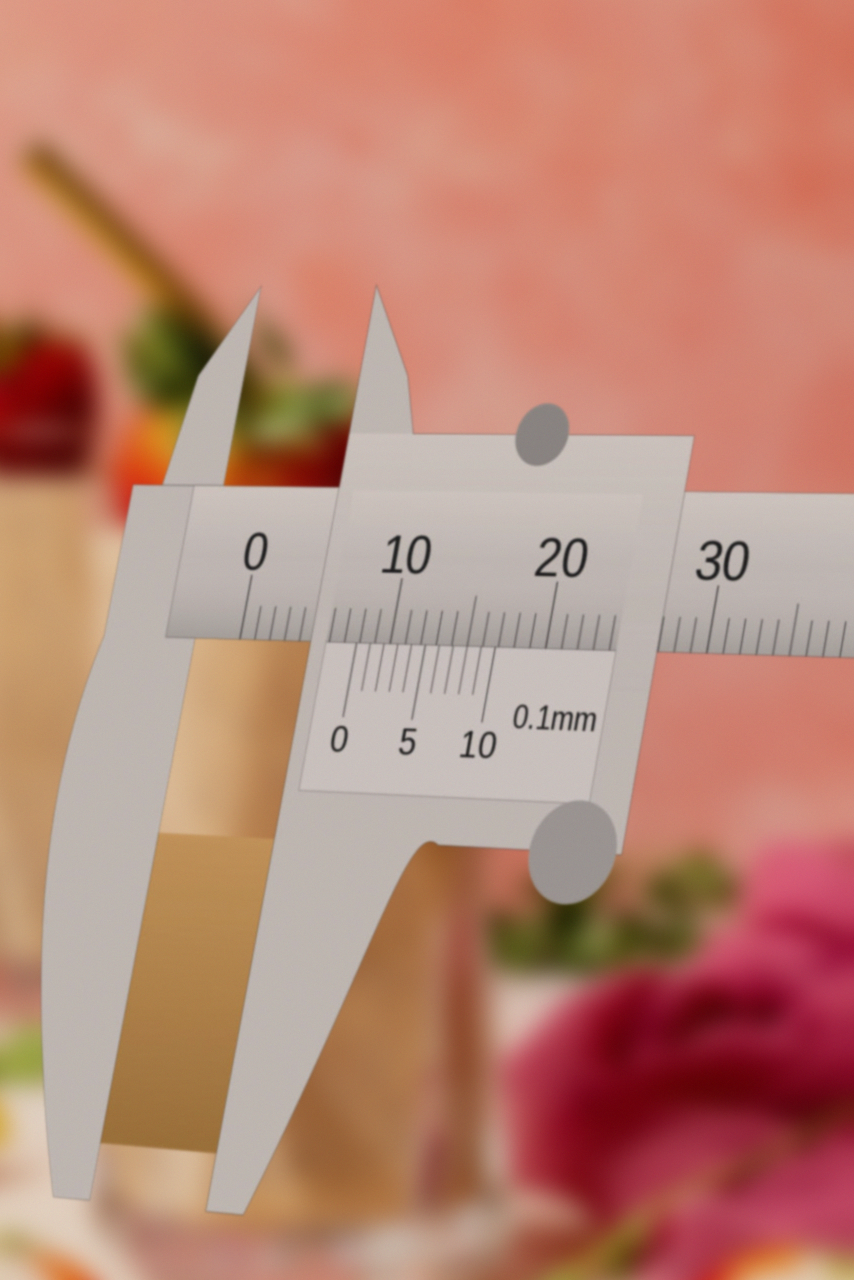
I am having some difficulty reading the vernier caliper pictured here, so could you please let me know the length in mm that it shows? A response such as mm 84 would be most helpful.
mm 7.8
